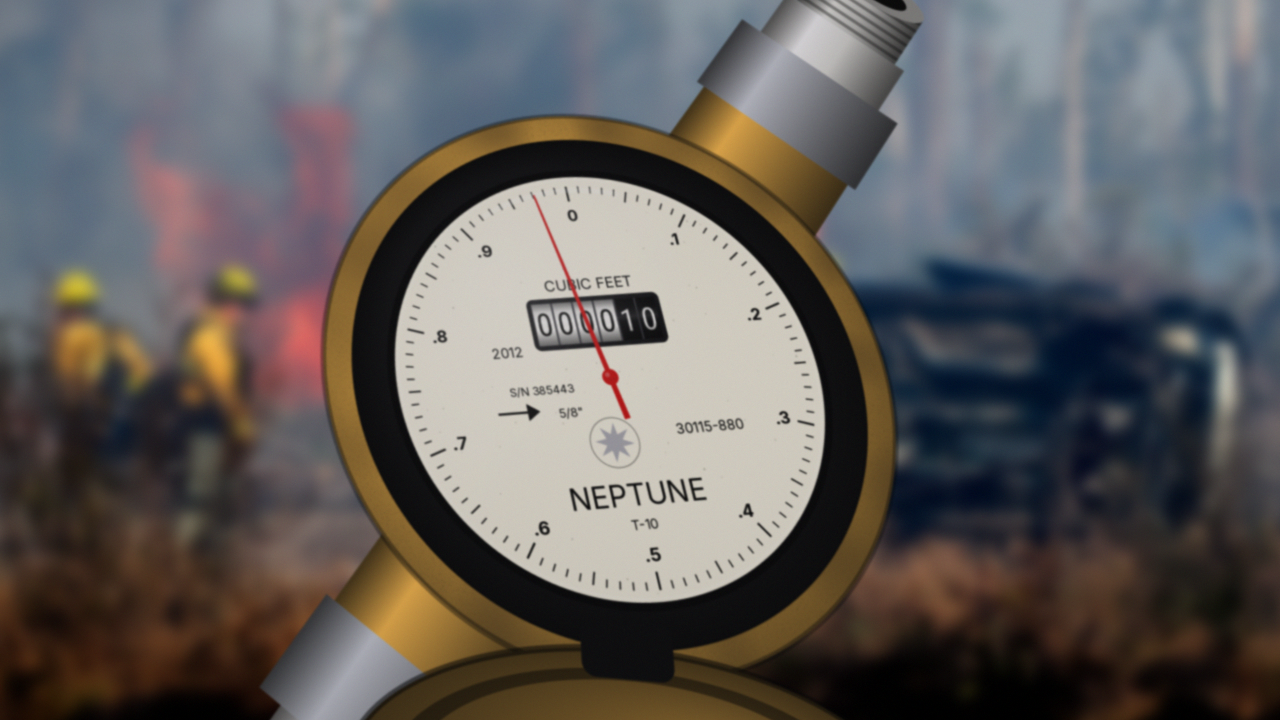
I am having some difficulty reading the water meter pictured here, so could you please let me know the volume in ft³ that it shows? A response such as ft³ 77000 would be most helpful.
ft³ 9.97
